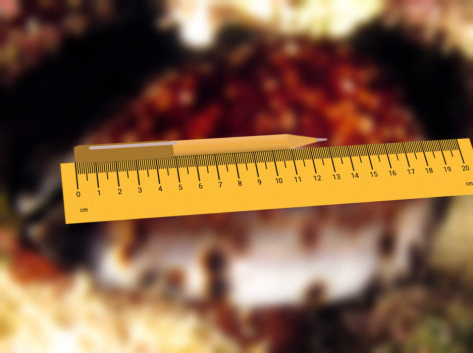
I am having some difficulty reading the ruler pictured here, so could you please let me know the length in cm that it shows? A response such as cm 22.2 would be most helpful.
cm 13
